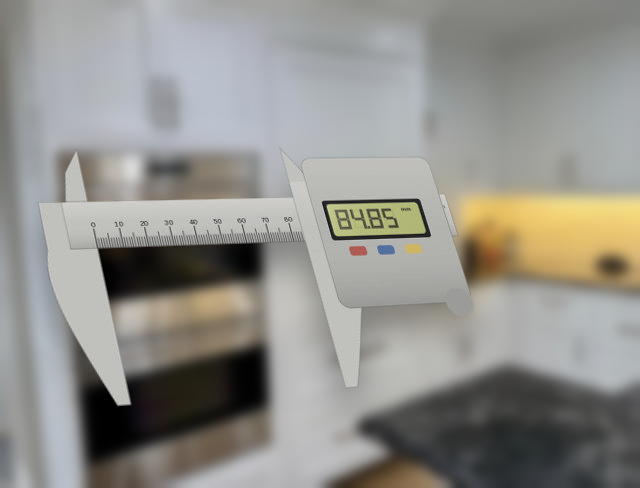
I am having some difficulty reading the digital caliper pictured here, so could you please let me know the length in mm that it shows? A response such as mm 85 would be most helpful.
mm 84.85
